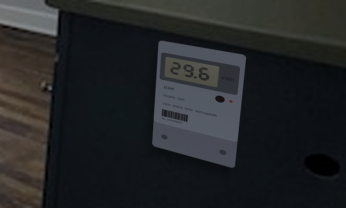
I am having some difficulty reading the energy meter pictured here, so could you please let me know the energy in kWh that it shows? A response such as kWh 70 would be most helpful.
kWh 29.6
